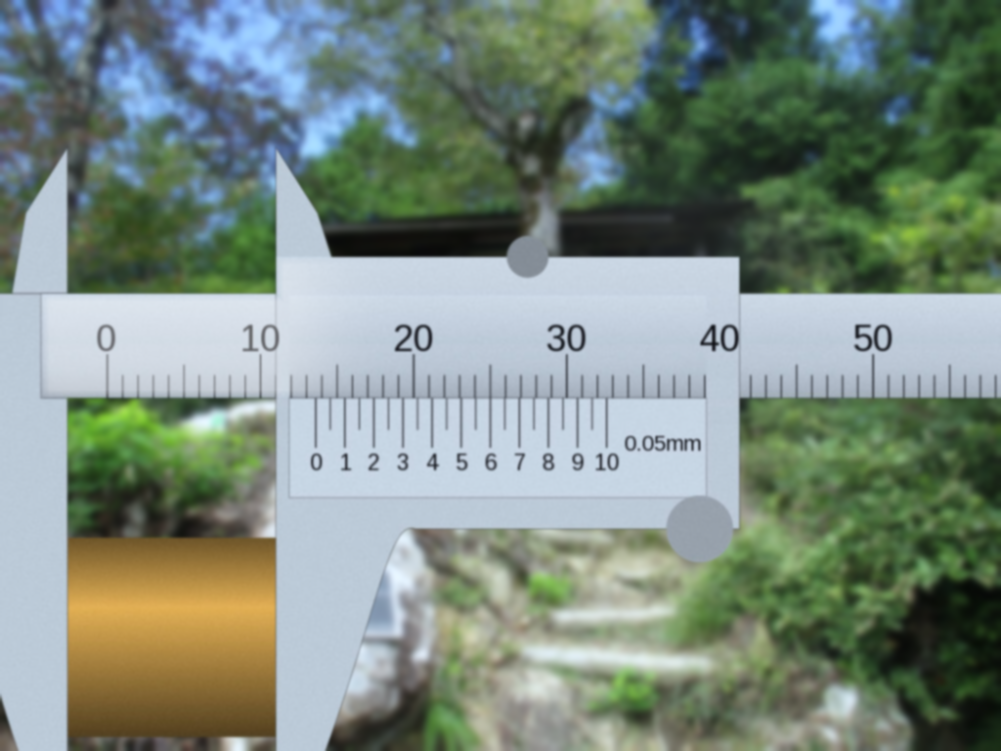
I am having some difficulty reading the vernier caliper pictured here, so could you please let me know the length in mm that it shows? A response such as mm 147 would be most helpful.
mm 13.6
